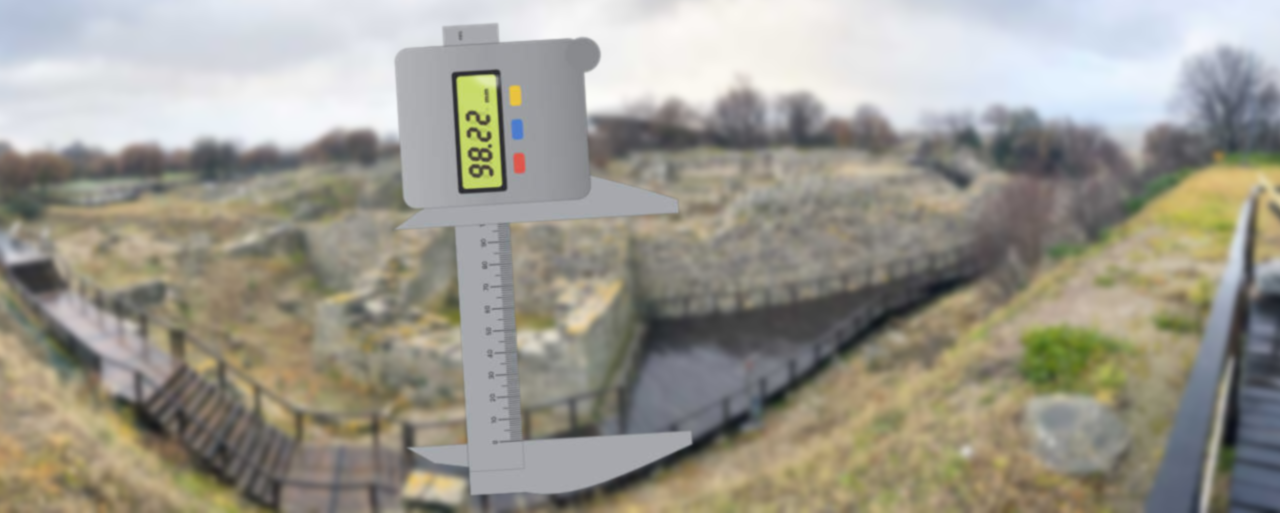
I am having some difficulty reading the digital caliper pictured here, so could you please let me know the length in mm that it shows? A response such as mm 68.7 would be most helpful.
mm 98.22
